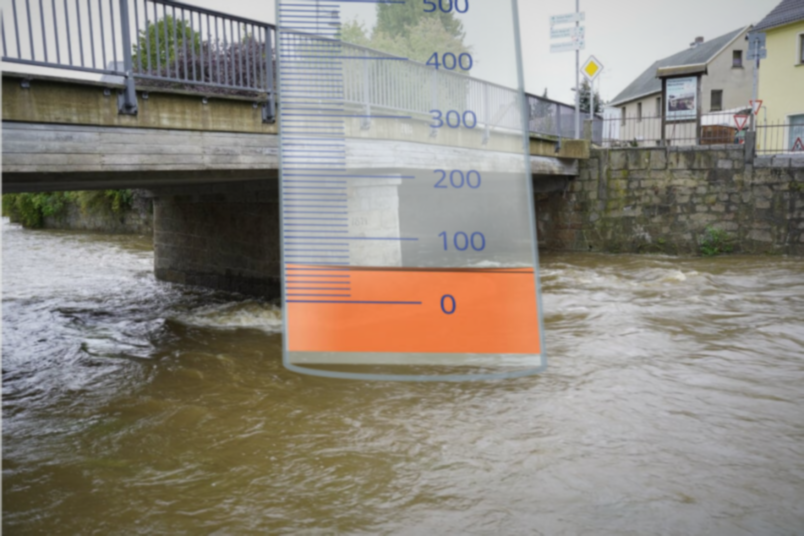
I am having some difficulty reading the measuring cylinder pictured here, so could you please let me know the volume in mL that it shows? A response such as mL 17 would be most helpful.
mL 50
